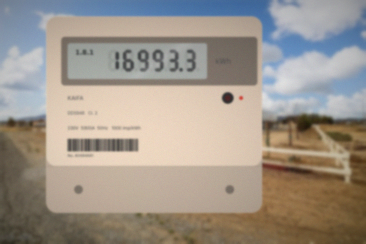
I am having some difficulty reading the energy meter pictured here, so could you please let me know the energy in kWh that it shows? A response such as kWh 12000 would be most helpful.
kWh 16993.3
